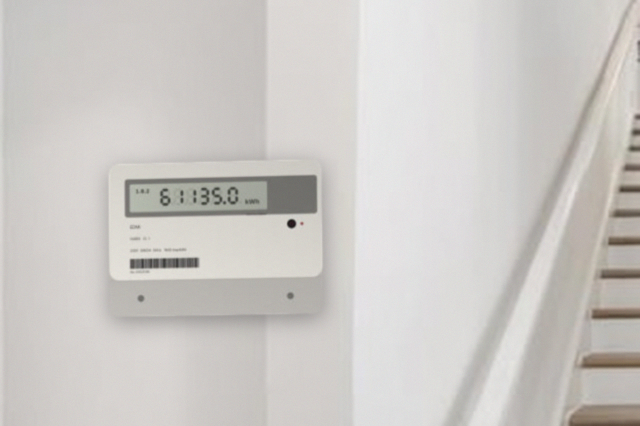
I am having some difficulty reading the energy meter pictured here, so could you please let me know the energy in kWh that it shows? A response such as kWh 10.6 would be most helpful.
kWh 61135.0
